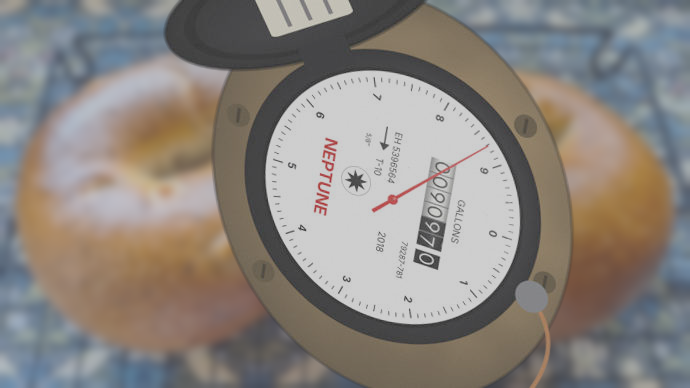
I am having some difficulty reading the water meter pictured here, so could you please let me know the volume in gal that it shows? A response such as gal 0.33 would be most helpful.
gal 90968.7
